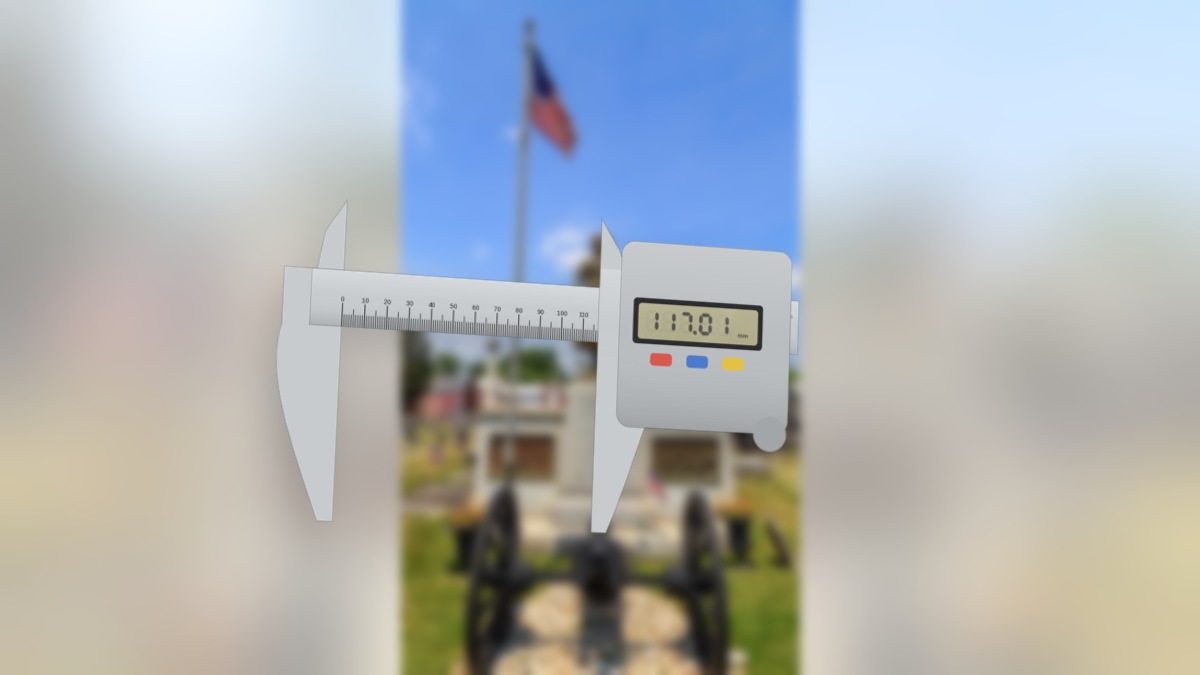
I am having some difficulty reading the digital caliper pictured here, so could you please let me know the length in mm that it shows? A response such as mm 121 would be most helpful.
mm 117.01
